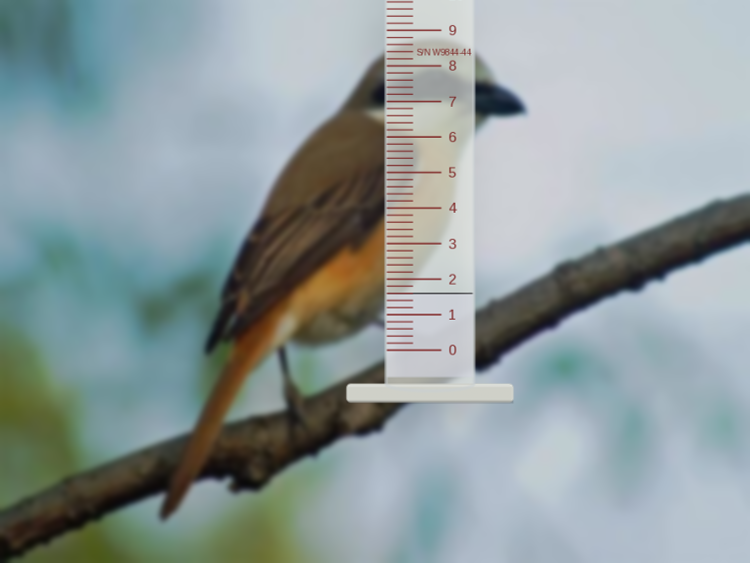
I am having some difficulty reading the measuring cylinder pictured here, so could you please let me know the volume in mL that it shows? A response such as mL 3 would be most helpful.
mL 1.6
